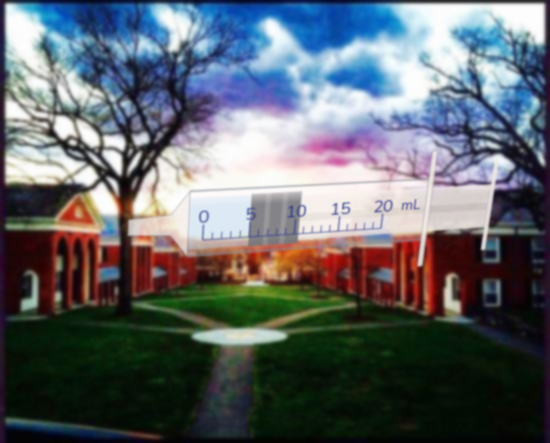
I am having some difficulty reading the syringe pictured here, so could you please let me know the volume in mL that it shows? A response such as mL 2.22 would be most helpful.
mL 5
